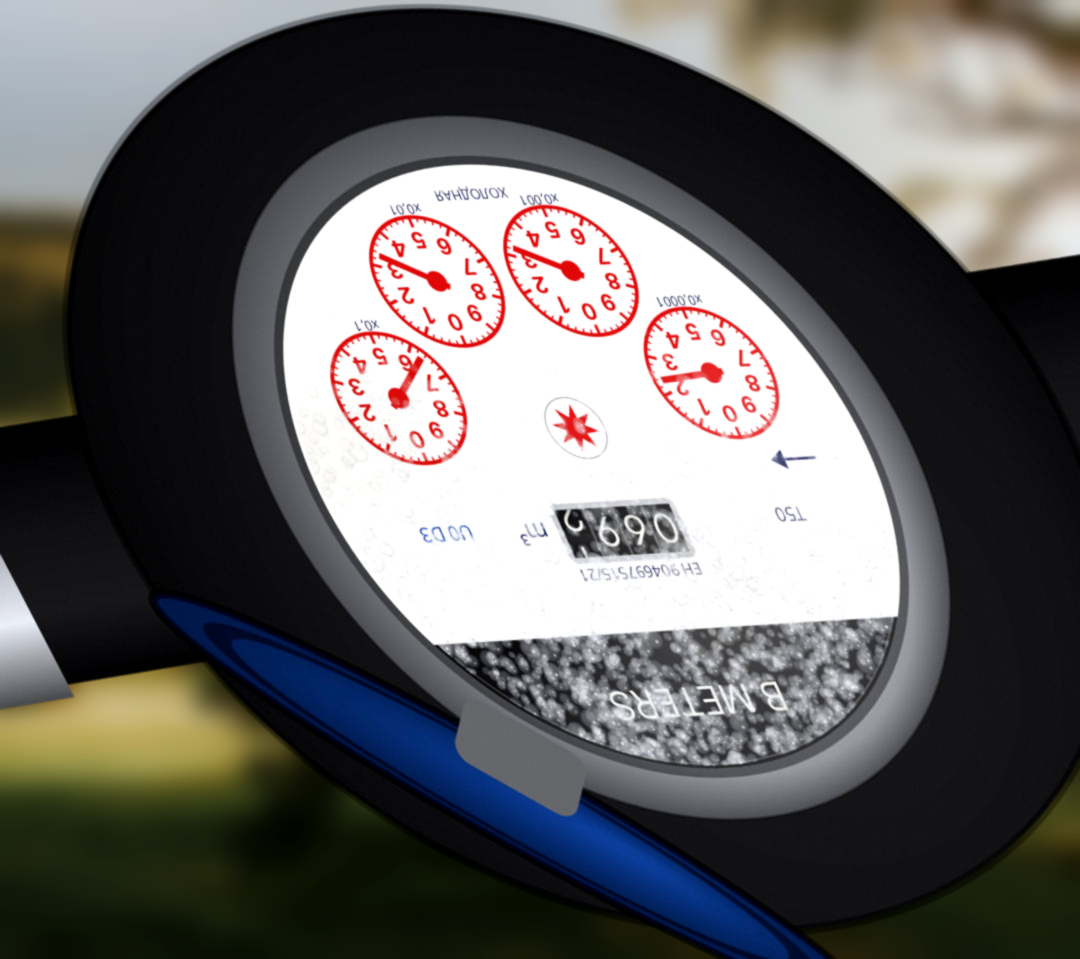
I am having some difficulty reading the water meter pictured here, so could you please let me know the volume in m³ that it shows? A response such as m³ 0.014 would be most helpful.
m³ 691.6332
